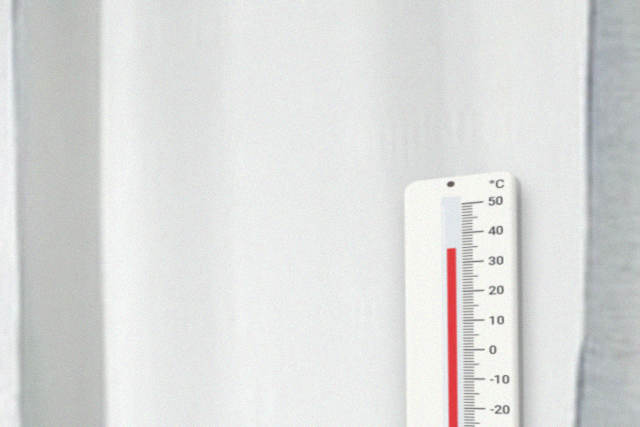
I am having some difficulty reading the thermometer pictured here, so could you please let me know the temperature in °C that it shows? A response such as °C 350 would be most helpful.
°C 35
